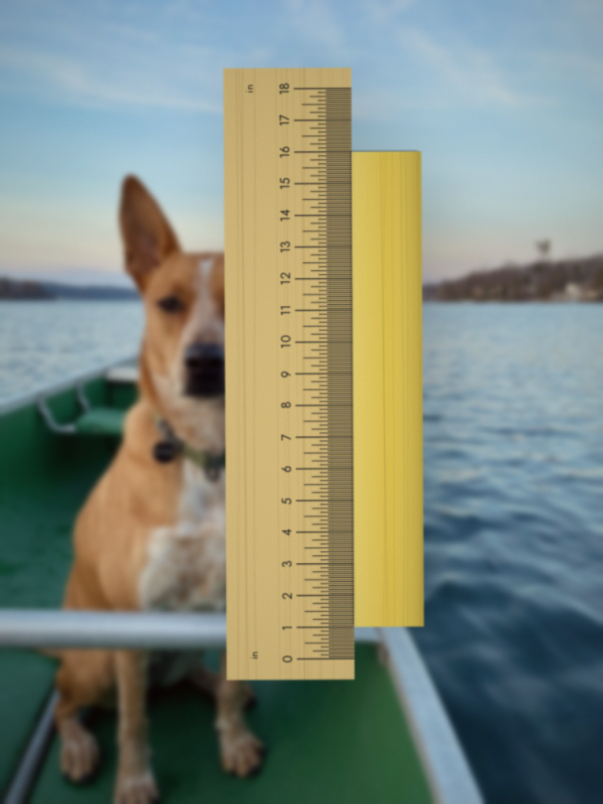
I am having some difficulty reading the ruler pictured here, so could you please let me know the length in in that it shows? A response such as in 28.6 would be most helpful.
in 15
